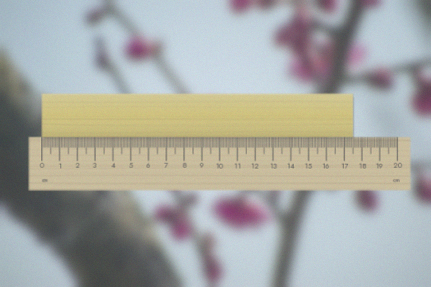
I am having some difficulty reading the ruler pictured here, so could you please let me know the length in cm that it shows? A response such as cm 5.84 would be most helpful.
cm 17.5
